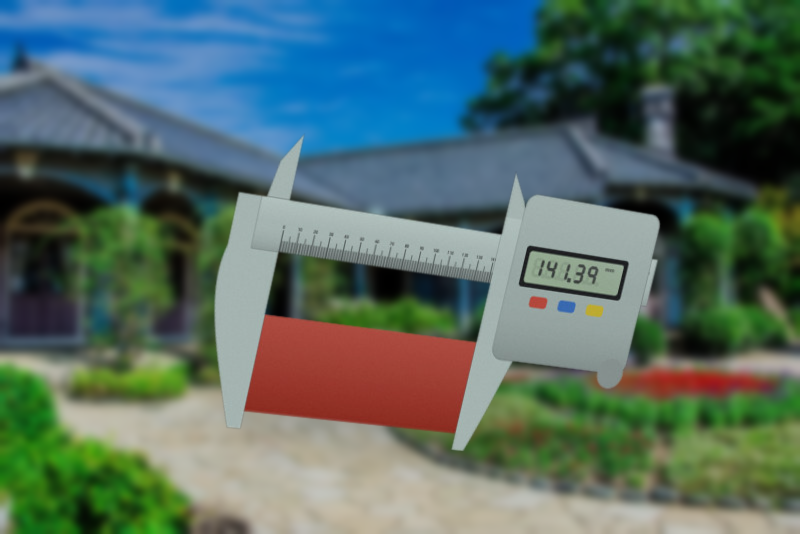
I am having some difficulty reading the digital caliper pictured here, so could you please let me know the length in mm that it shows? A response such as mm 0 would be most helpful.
mm 141.39
